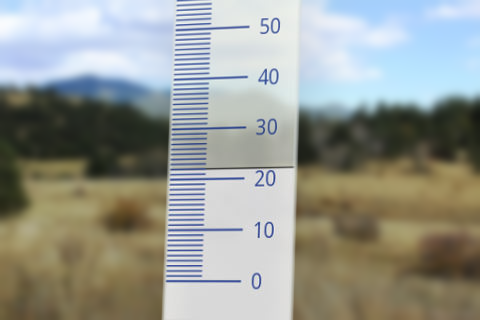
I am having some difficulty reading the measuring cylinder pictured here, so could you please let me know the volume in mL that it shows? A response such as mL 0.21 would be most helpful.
mL 22
